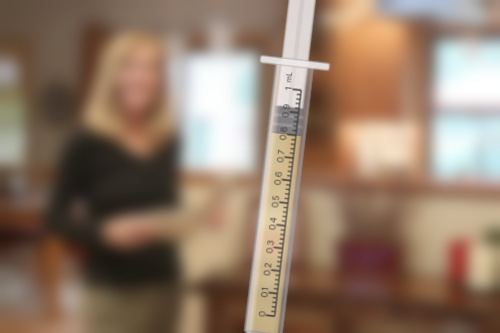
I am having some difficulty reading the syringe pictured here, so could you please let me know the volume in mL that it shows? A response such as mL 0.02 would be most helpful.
mL 0.8
